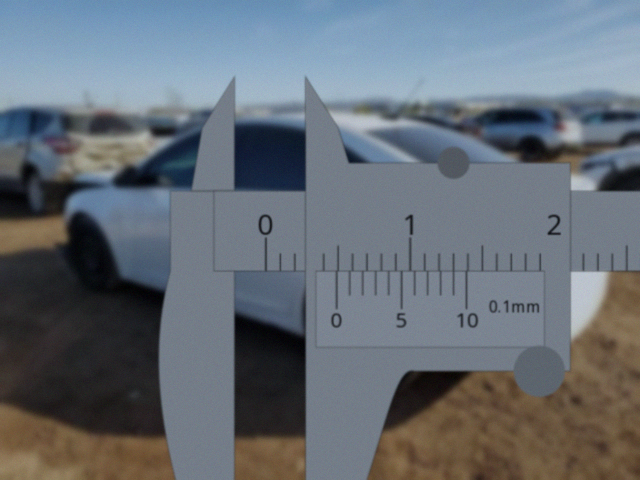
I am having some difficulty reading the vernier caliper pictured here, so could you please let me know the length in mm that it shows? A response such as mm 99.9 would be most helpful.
mm 4.9
